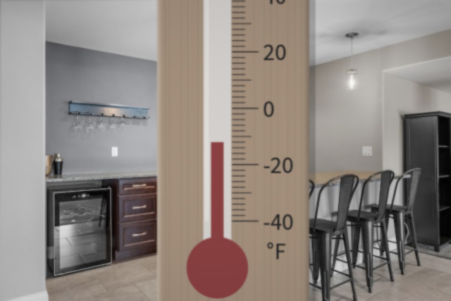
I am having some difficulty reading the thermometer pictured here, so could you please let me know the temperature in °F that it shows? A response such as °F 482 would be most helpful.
°F -12
